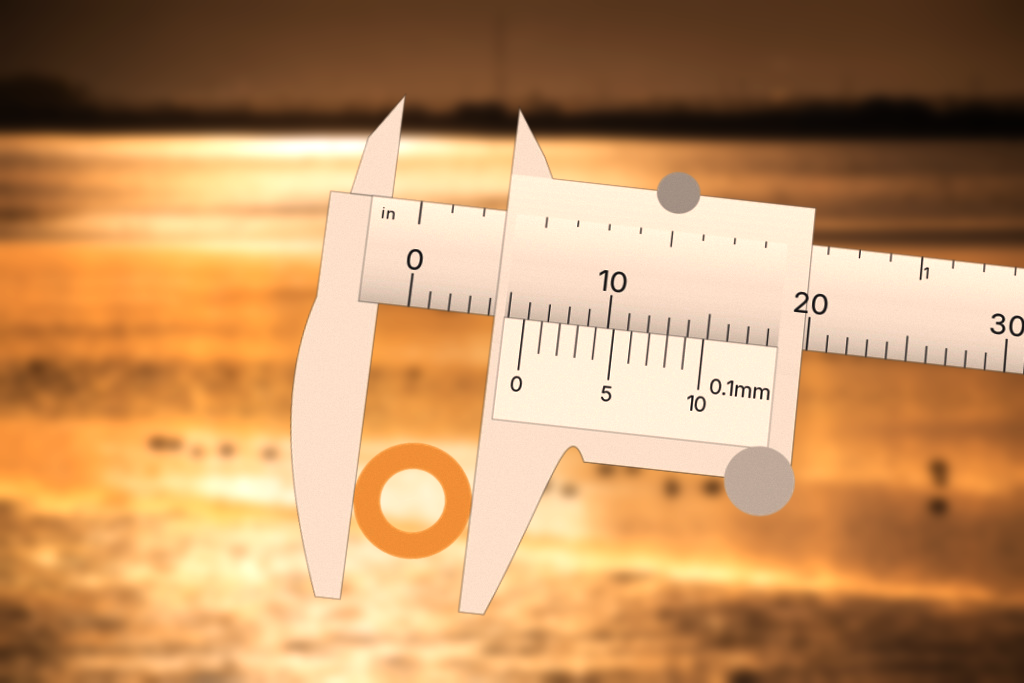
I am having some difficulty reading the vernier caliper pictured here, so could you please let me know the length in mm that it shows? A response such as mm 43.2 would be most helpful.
mm 5.8
